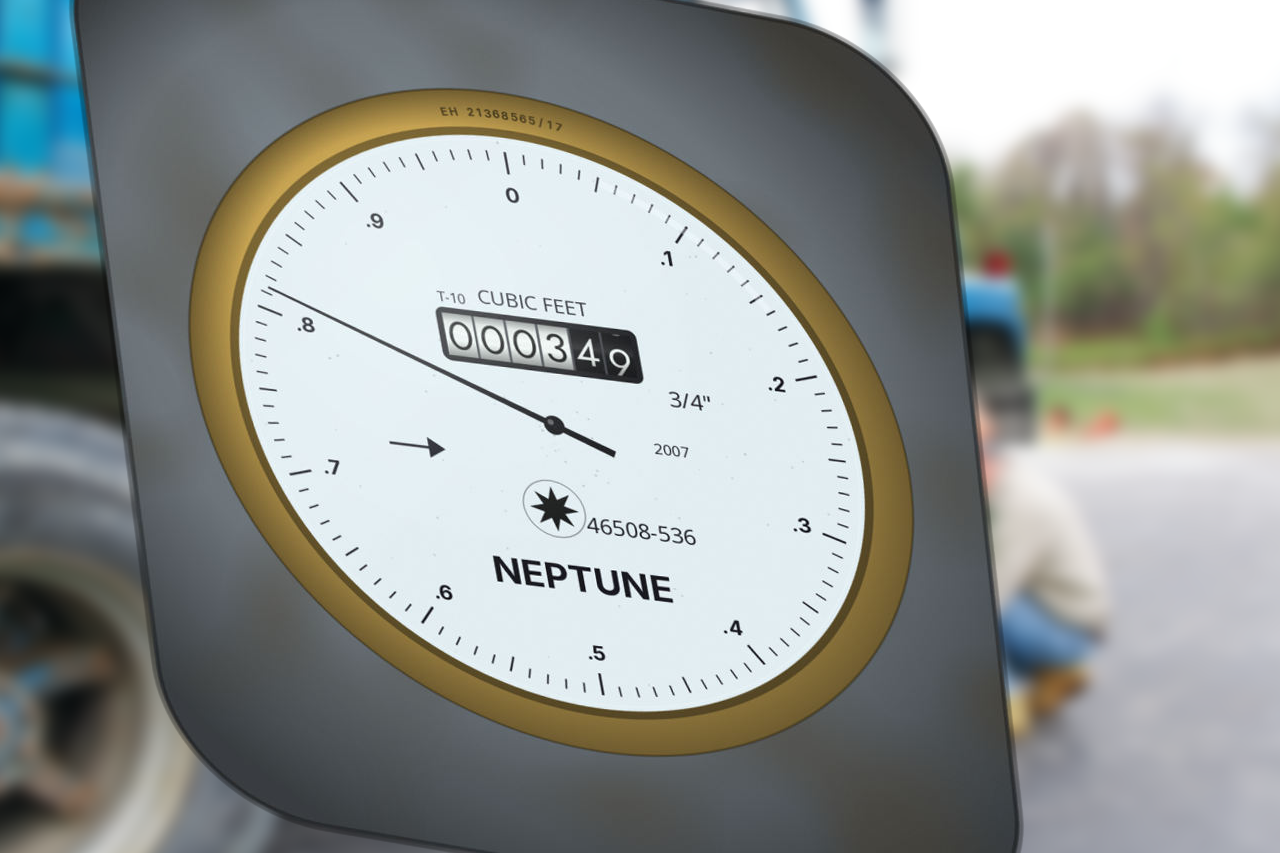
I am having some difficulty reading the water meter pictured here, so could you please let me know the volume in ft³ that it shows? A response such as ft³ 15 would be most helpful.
ft³ 348.81
